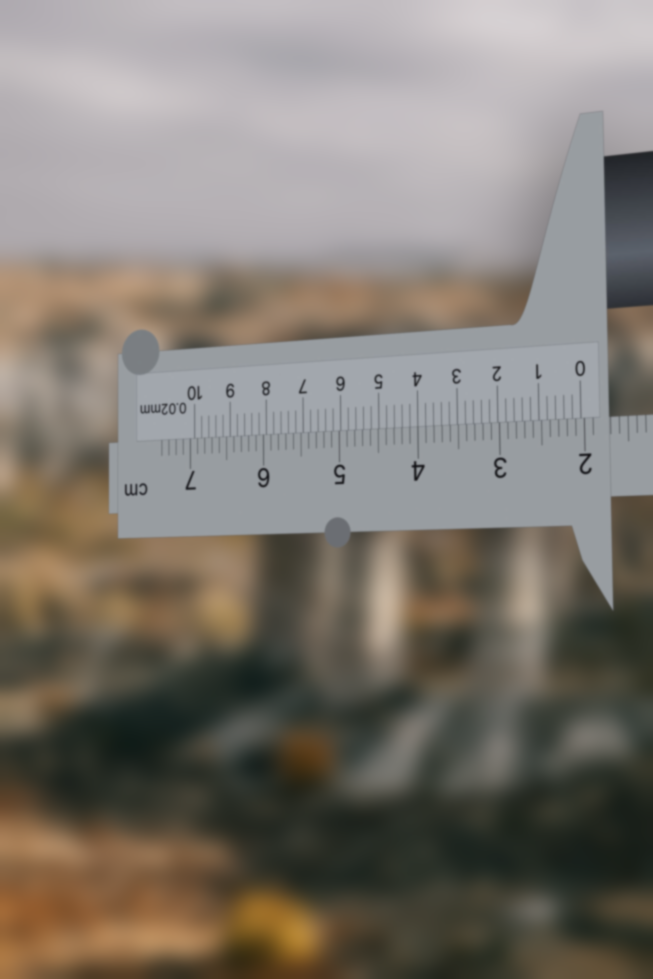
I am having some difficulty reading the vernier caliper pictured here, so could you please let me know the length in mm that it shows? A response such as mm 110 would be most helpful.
mm 20.4
